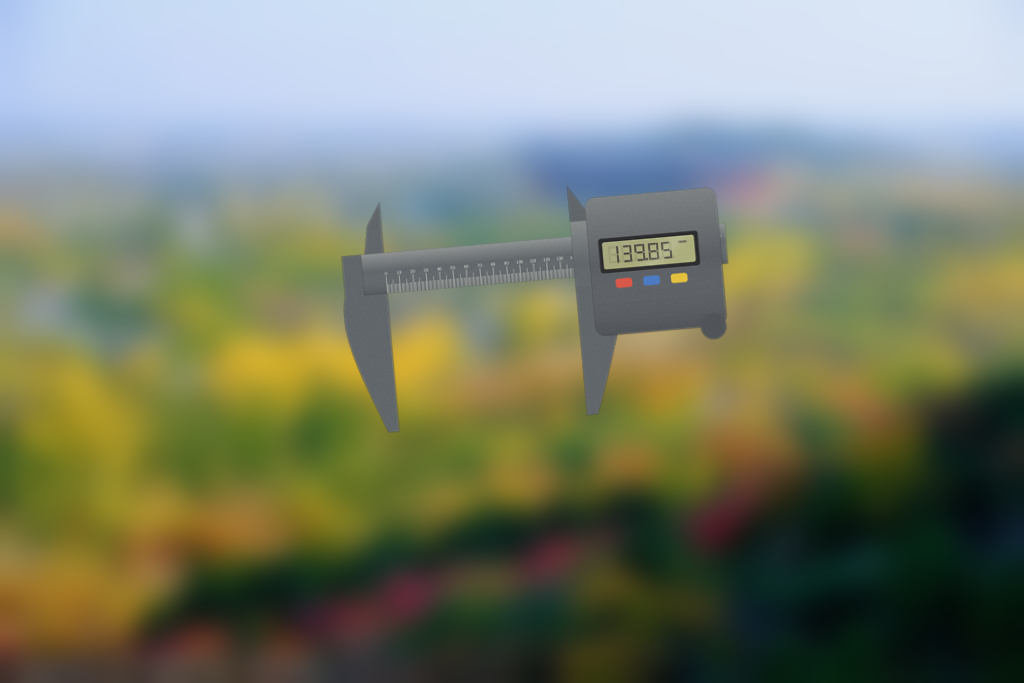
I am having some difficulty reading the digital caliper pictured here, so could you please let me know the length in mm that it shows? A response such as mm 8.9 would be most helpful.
mm 139.85
